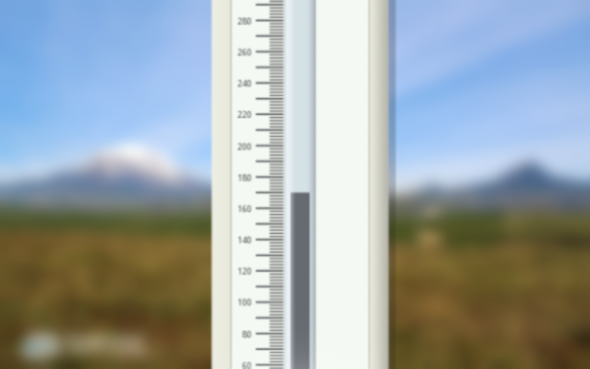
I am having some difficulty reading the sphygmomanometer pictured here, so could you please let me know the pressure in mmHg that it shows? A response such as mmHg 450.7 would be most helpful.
mmHg 170
